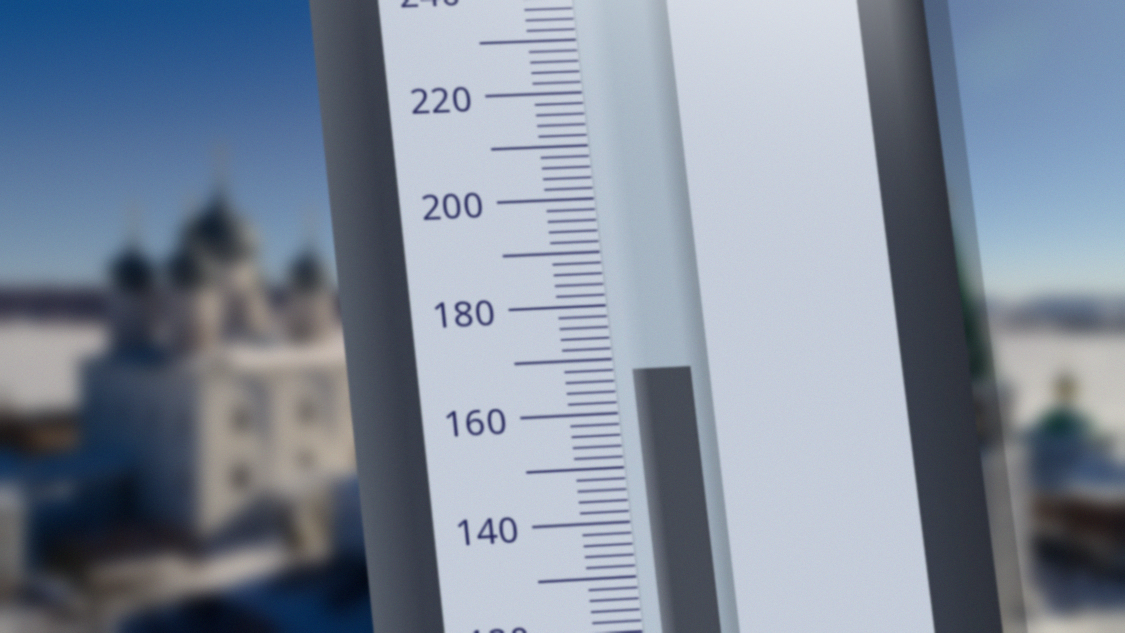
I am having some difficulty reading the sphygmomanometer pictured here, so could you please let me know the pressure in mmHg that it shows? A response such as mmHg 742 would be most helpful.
mmHg 168
